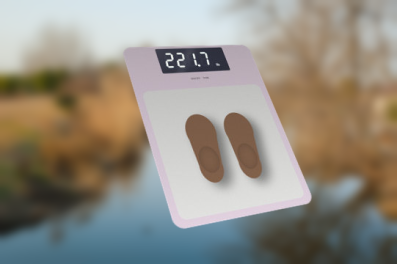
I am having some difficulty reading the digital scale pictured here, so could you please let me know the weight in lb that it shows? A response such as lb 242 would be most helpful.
lb 221.7
